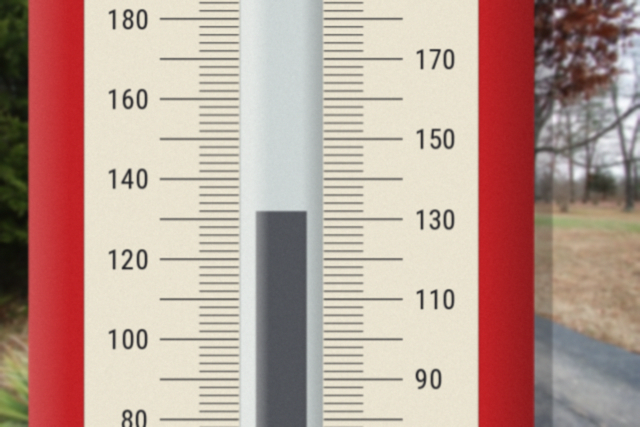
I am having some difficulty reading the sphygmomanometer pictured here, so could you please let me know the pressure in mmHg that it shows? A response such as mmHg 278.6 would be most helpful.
mmHg 132
